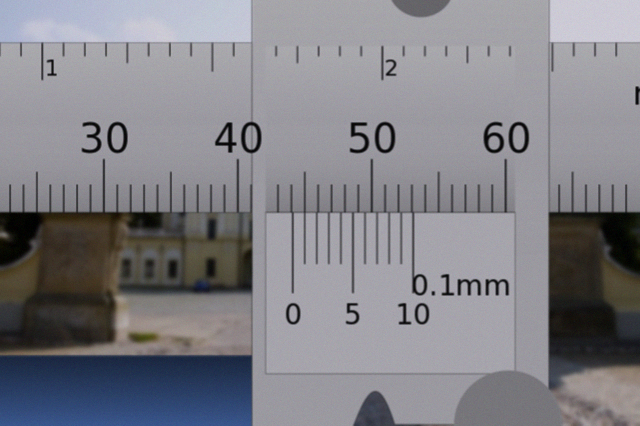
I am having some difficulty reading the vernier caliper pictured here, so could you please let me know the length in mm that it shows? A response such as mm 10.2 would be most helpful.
mm 44.1
